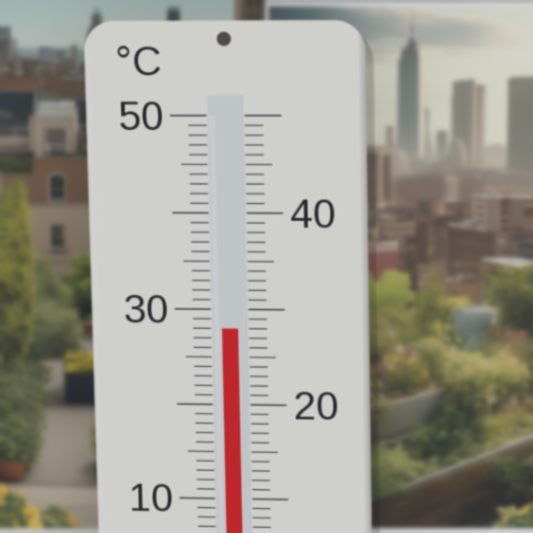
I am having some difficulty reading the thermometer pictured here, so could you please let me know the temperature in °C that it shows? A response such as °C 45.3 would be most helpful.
°C 28
